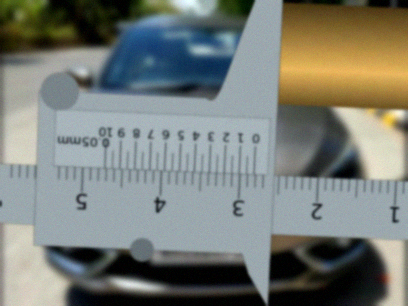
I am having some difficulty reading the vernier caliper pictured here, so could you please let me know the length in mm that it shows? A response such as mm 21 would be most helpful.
mm 28.2
